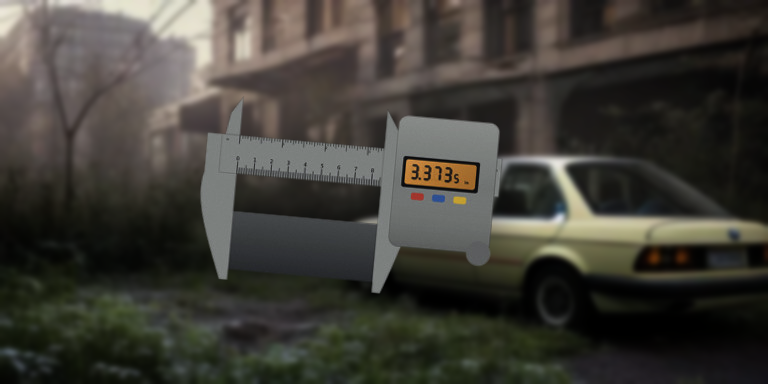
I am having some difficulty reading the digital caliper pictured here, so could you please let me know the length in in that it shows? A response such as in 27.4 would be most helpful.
in 3.3735
